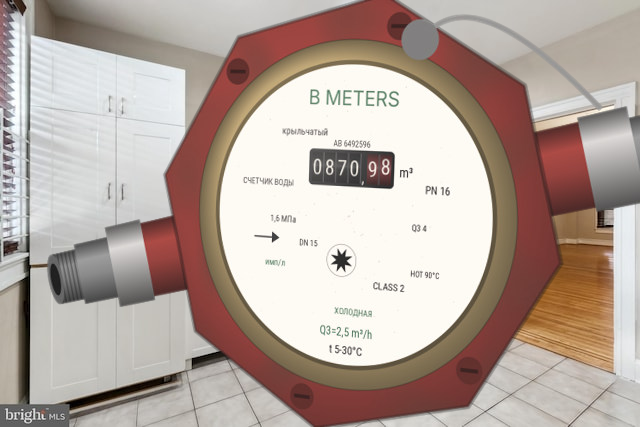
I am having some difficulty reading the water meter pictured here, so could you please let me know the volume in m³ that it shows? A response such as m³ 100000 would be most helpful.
m³ 870.98
